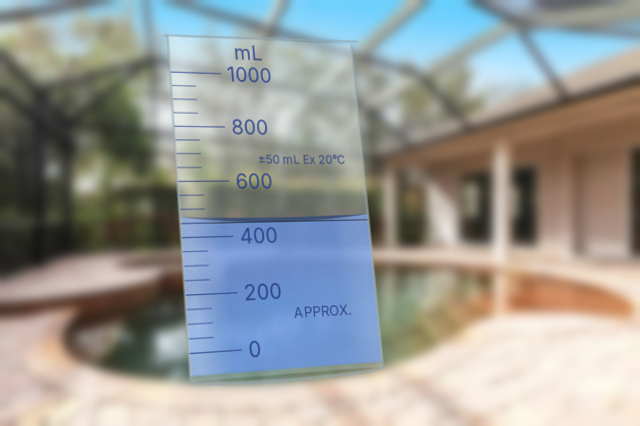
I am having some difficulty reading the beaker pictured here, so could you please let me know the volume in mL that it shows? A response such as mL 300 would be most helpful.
mL 450
